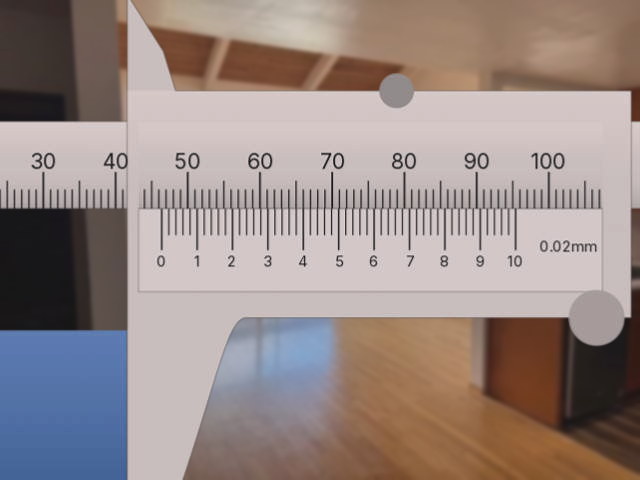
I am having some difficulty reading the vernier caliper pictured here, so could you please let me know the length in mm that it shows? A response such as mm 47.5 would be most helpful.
mm 46.4
